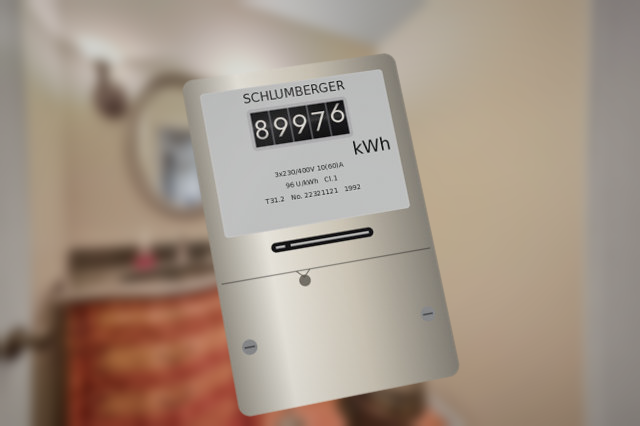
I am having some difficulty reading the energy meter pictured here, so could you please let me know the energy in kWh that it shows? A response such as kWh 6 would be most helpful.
kWh 89976
